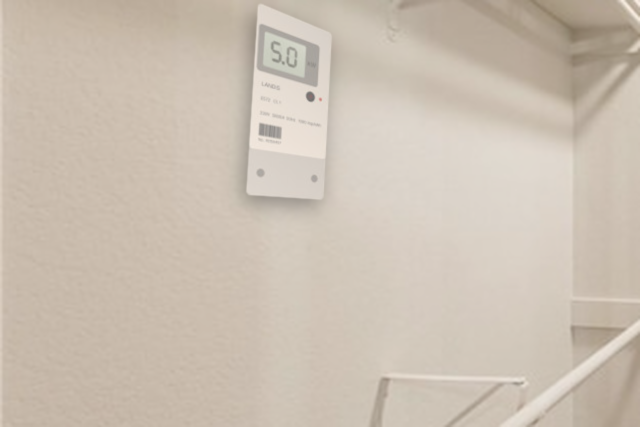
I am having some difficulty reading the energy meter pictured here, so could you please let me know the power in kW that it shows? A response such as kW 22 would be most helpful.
kW 5.0
